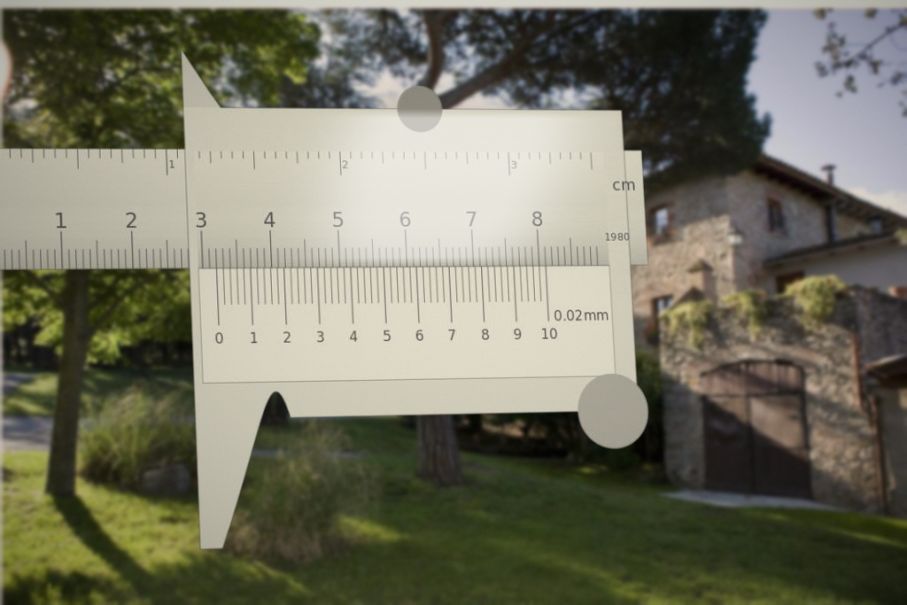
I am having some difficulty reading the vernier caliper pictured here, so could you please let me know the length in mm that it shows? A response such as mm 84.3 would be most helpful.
mm 32.0
